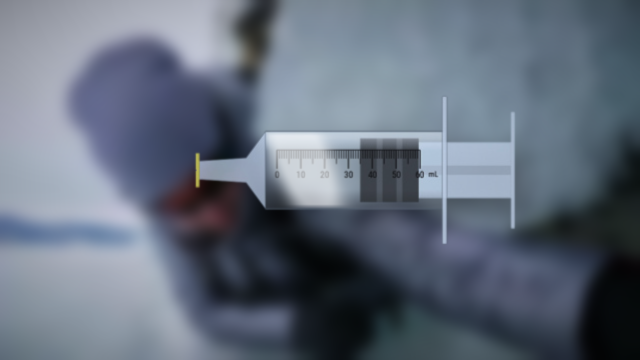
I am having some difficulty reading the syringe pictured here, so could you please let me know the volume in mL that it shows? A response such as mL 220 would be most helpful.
mL 35
